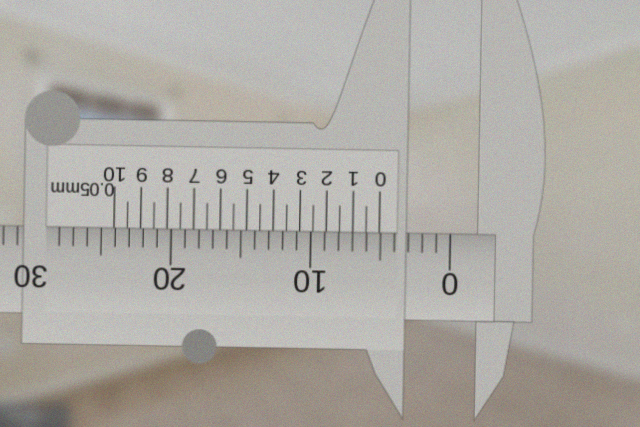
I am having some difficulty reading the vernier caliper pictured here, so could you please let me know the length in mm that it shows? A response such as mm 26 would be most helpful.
mm 5.1
